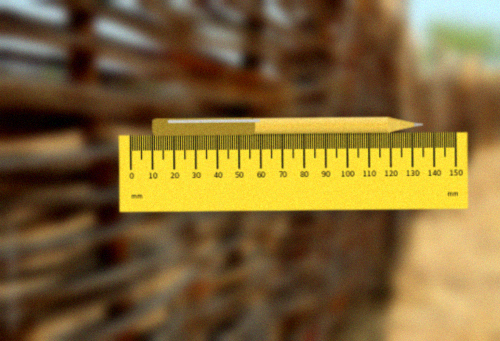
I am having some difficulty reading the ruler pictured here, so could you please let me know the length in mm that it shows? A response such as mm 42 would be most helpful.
mm 125
